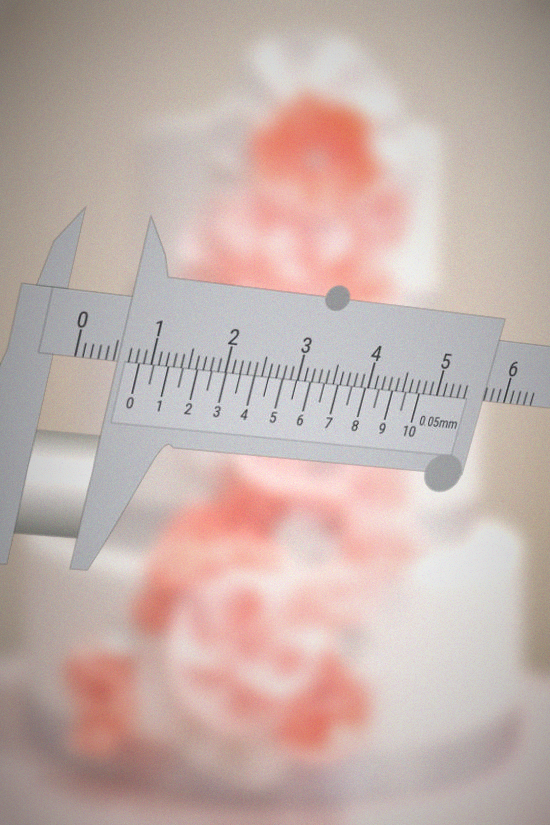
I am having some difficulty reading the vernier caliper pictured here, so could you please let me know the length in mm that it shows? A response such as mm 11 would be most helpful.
mm 8.4
